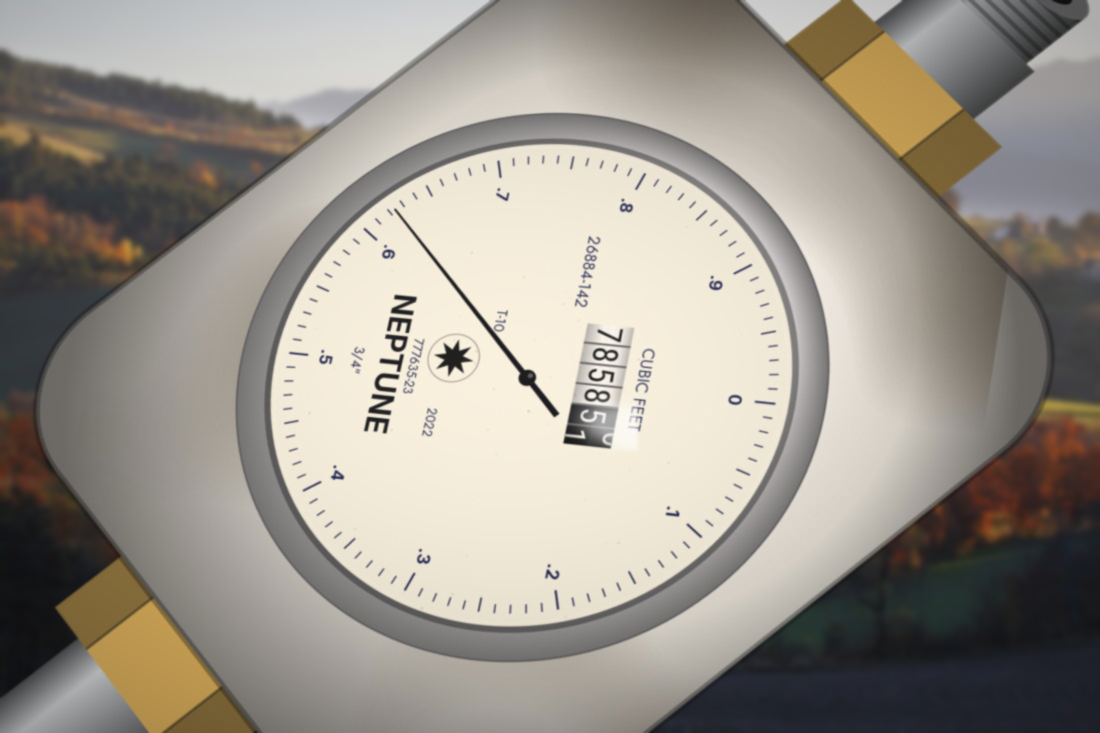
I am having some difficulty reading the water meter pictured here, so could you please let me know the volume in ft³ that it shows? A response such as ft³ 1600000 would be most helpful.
ft³ 785850.62
